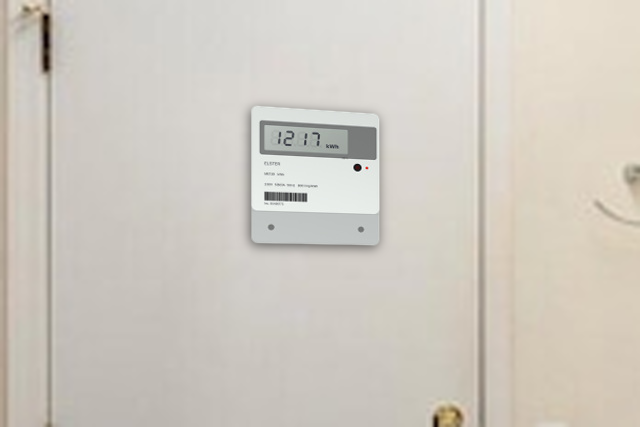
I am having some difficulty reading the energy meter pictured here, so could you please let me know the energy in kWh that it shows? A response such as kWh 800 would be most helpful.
kWh 1217
